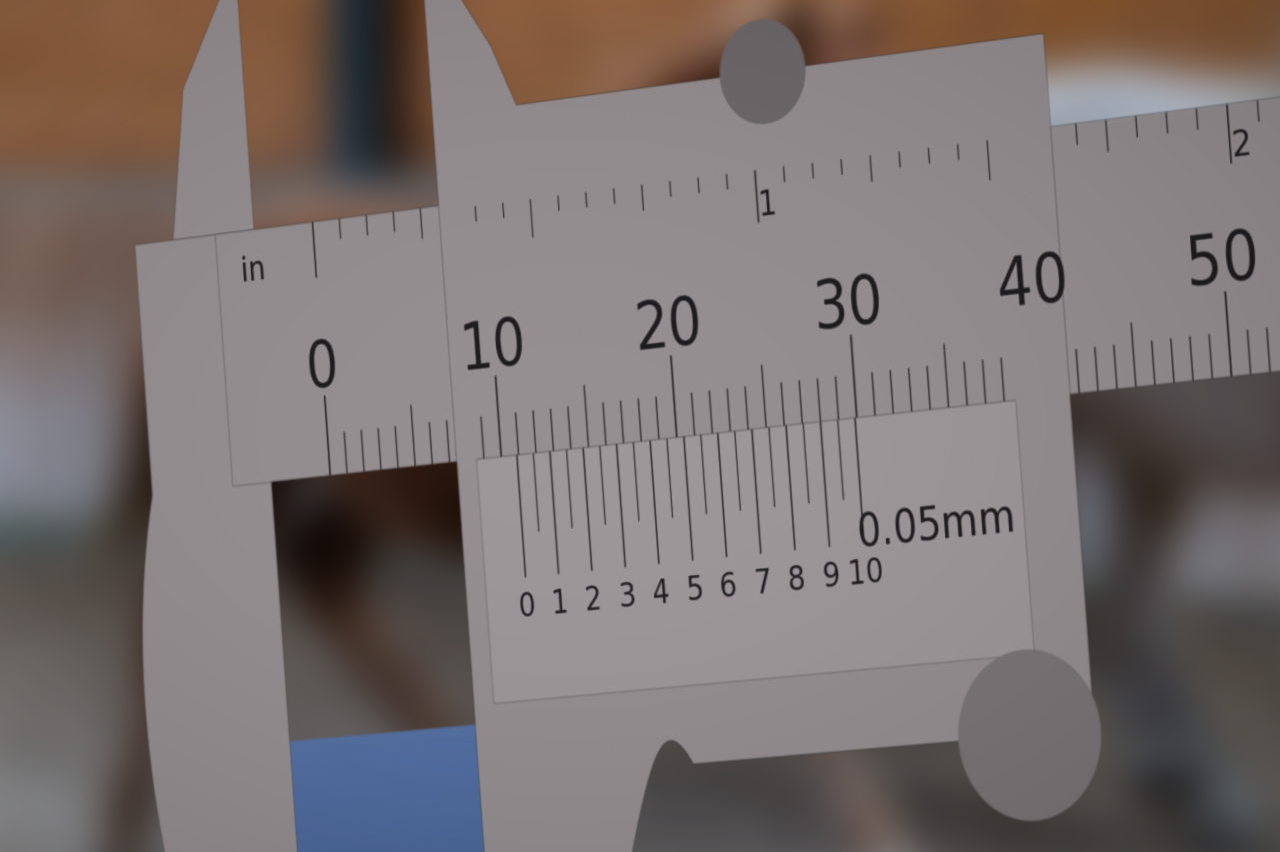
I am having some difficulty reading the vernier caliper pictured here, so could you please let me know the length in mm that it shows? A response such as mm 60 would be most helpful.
mm 10.9
